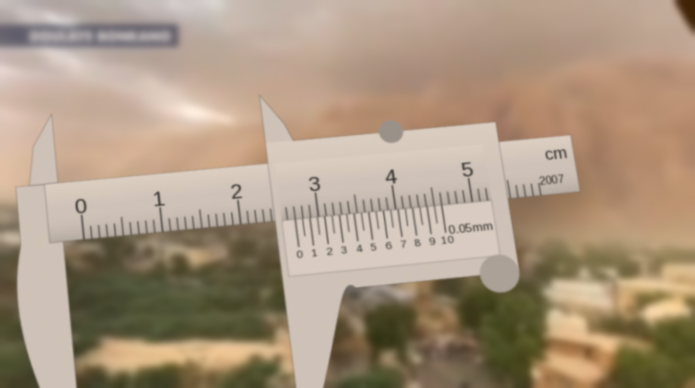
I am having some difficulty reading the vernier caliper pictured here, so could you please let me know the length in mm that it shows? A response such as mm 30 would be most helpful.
mm 27.0
